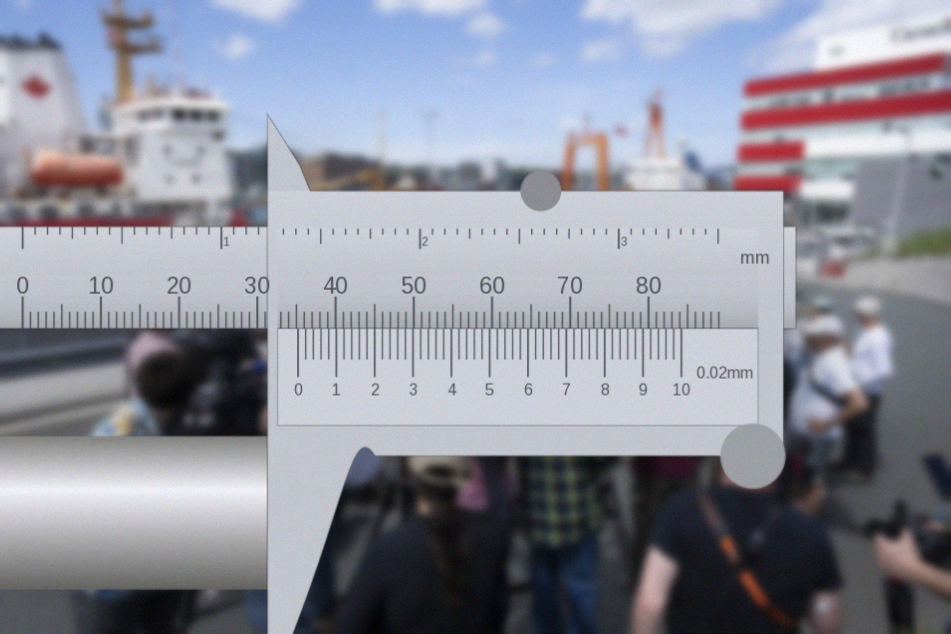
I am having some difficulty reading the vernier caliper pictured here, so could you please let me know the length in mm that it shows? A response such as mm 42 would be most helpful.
mm 35.2
